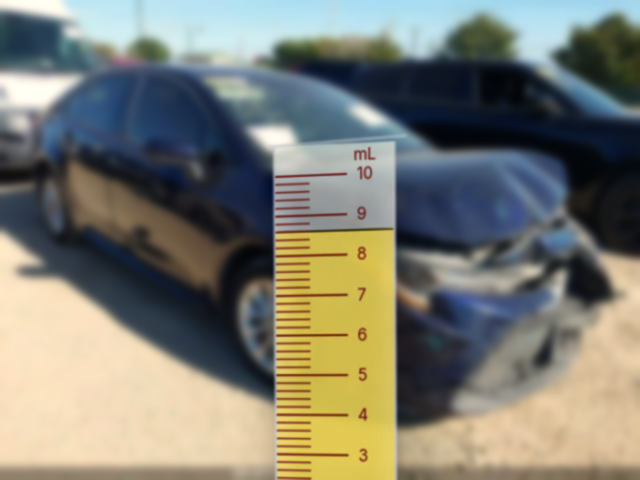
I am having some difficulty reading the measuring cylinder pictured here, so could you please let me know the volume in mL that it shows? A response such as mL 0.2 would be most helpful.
mL 8.6
